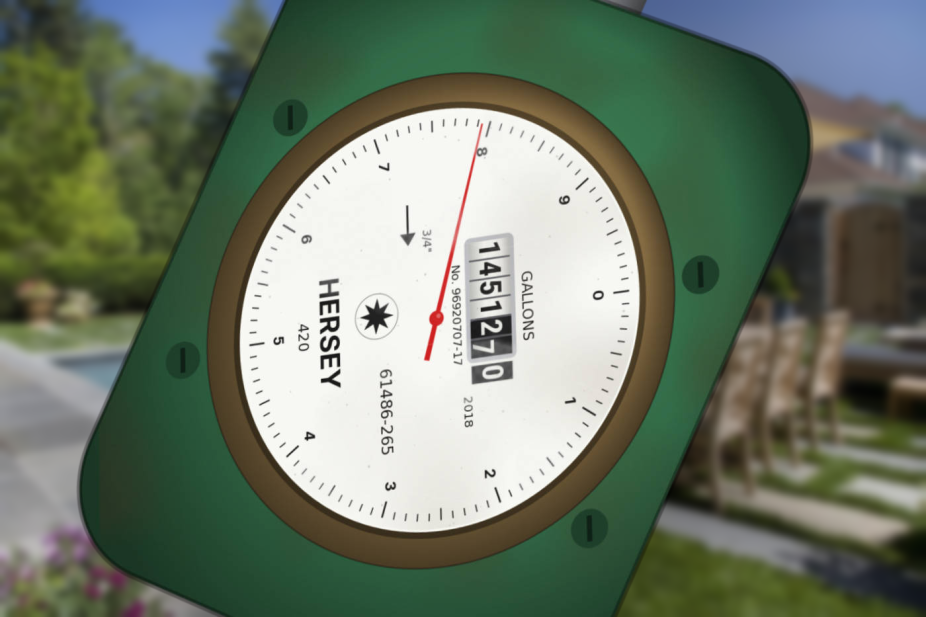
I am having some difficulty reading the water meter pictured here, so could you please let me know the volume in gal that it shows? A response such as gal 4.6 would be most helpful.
gal 1451267.9
